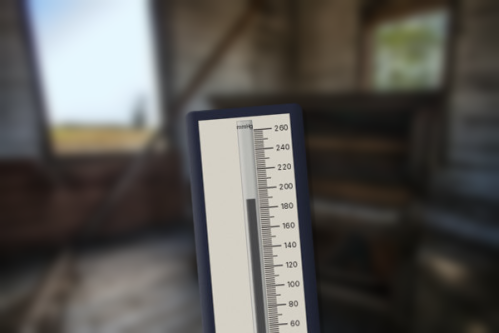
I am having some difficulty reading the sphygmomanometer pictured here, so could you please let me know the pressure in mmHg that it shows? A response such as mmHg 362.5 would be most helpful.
mmHg 190
